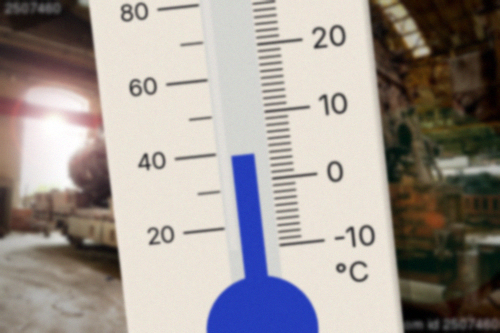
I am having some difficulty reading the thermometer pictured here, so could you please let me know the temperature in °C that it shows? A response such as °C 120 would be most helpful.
°C 4
